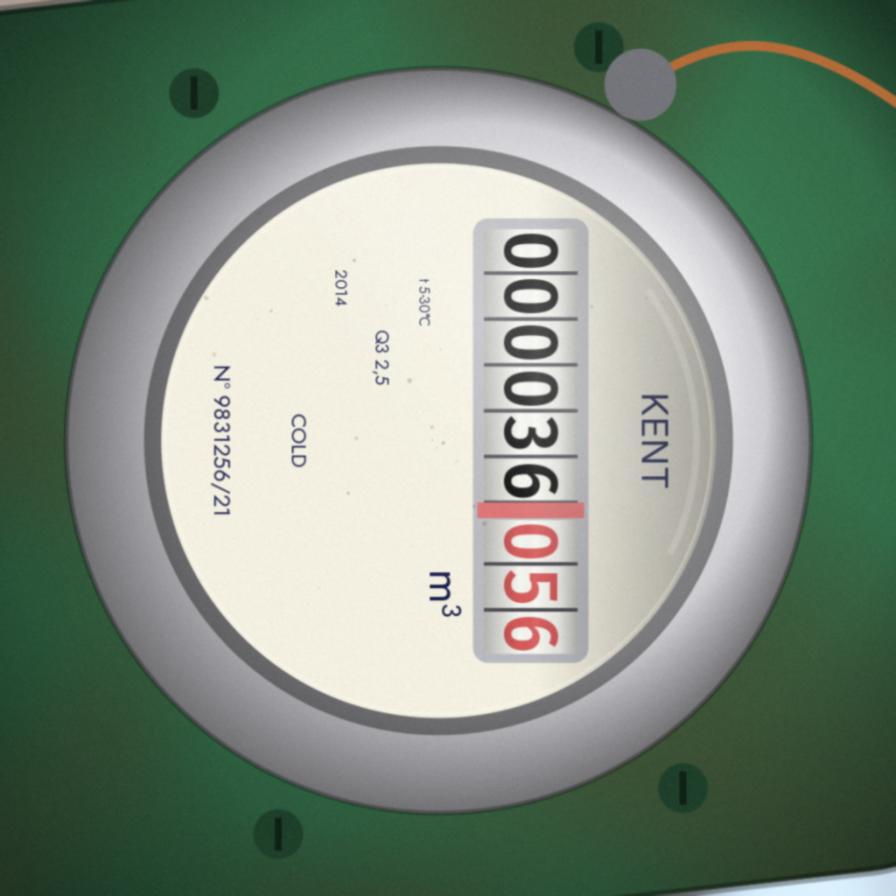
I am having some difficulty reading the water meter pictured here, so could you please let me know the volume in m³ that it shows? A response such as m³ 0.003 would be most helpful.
m³ 36.056
